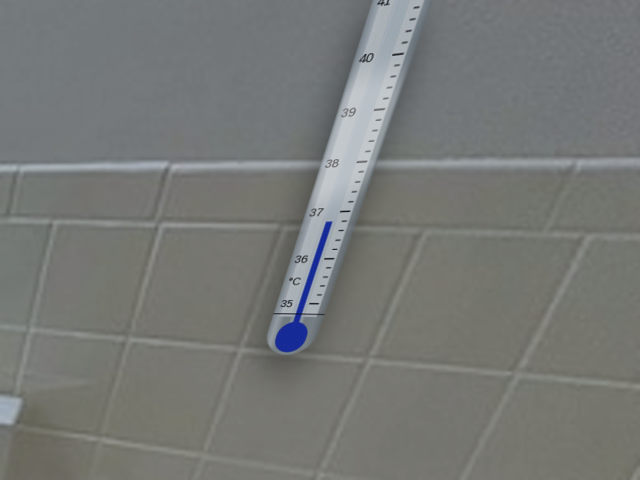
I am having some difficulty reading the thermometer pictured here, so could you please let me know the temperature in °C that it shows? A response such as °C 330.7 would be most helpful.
°C 36.8
